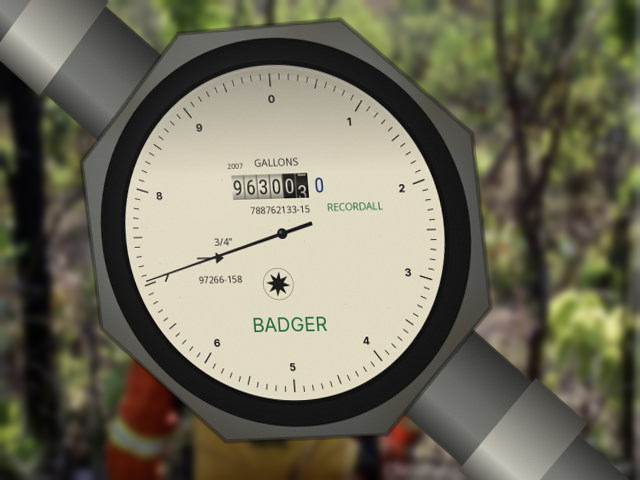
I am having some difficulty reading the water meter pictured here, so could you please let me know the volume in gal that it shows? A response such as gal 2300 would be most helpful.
gal 9630027.0
